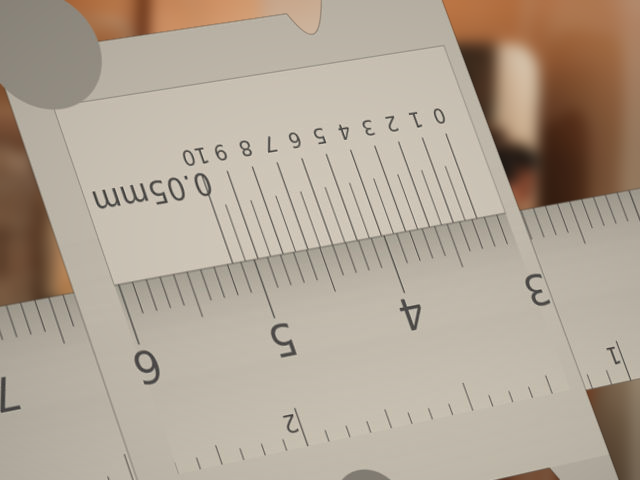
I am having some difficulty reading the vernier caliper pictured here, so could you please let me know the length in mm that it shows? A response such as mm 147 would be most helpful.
mm 32.6
